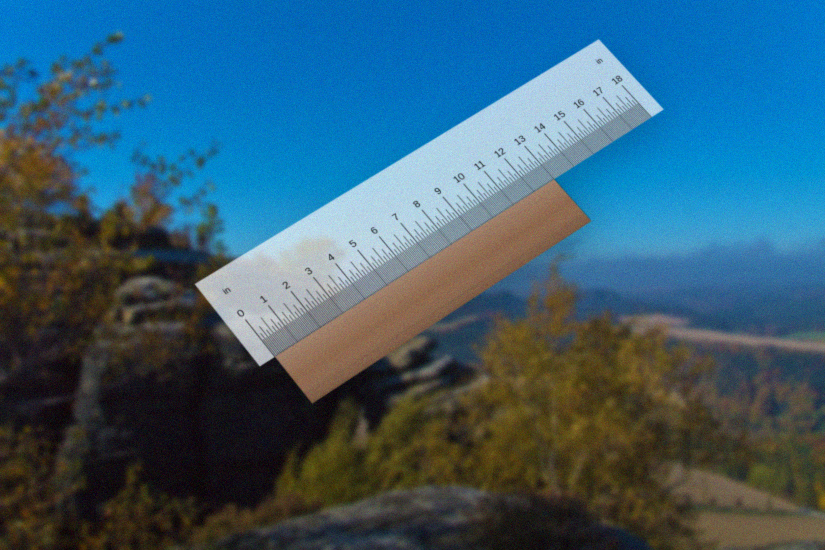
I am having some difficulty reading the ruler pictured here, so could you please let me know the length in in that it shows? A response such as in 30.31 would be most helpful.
in 13
